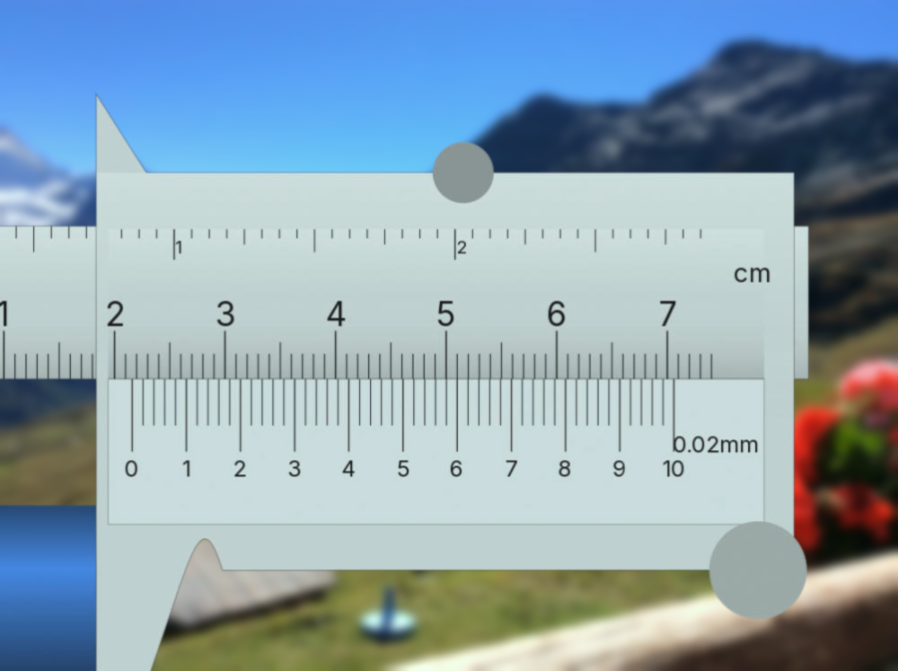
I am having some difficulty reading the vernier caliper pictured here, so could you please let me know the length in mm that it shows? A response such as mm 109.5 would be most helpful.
mm 21.6
